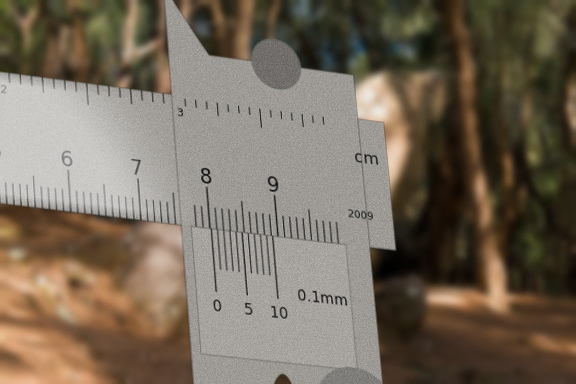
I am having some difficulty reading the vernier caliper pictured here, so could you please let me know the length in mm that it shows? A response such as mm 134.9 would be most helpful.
mm 80.2
